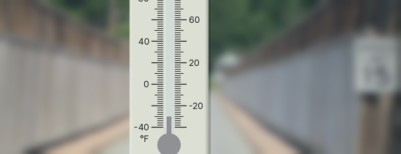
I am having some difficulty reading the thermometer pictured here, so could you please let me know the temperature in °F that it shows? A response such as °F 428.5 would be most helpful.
°F -30
